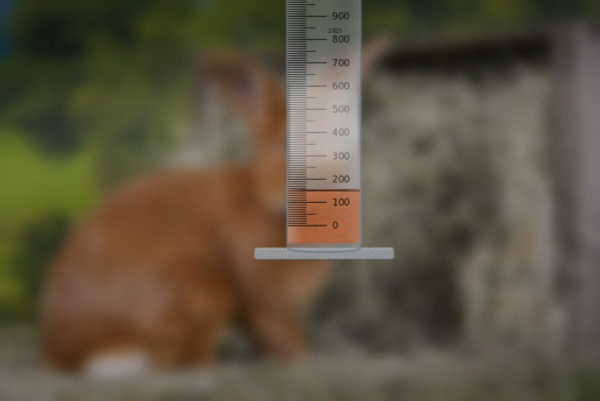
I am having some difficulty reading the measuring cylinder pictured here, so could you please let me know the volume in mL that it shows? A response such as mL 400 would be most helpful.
mL 150
